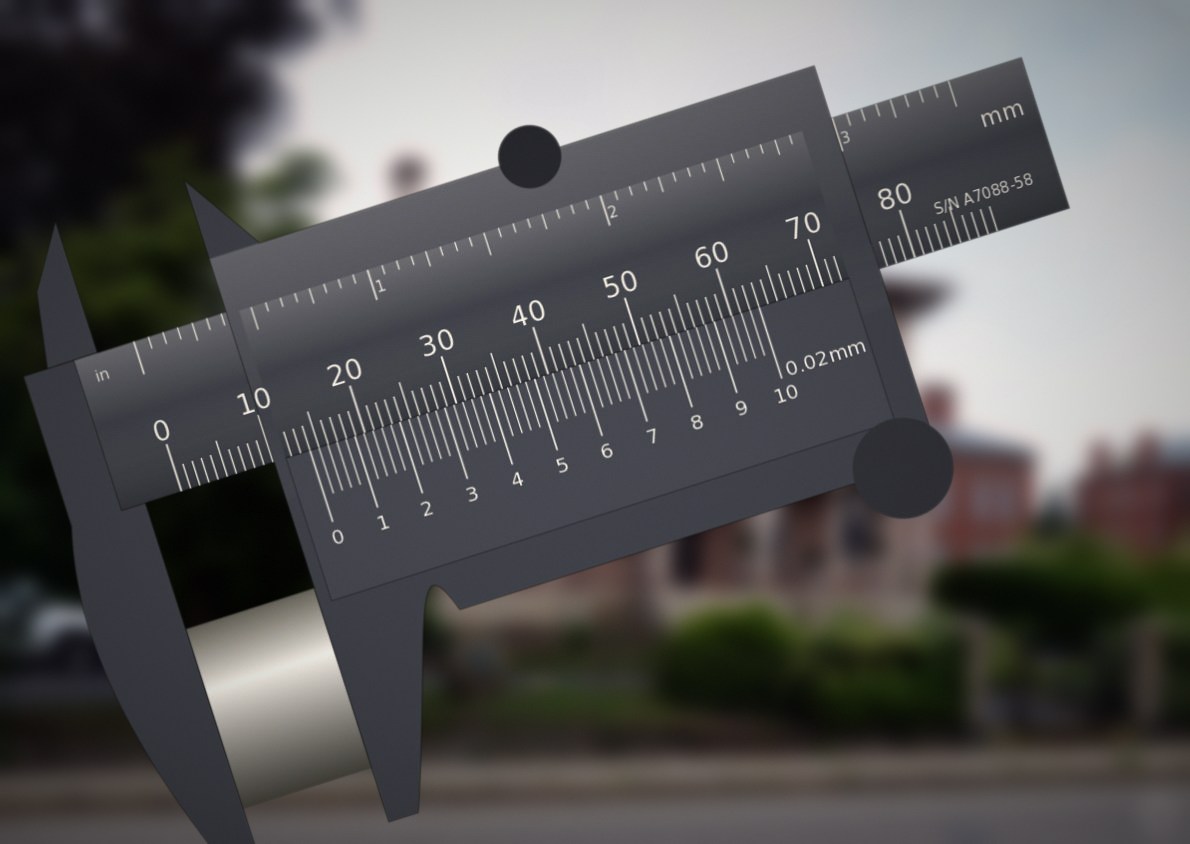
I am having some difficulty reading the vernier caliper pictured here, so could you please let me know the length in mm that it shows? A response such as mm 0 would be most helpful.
mm 14.0
